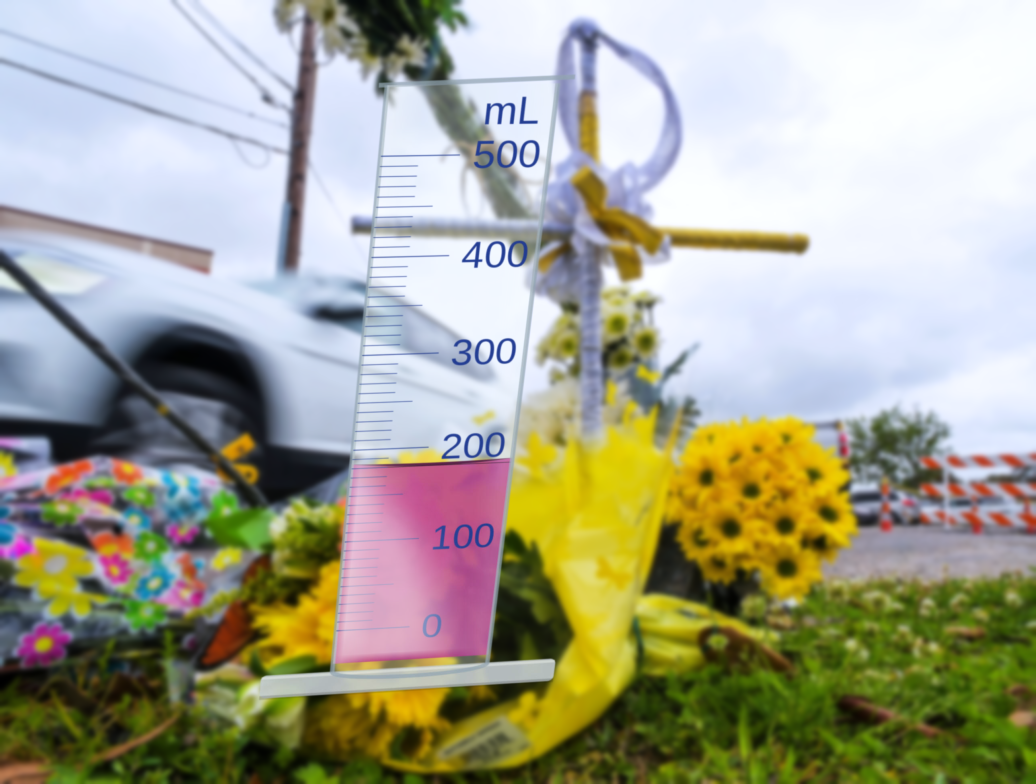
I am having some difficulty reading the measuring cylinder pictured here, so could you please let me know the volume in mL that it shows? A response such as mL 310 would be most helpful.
mL 180
